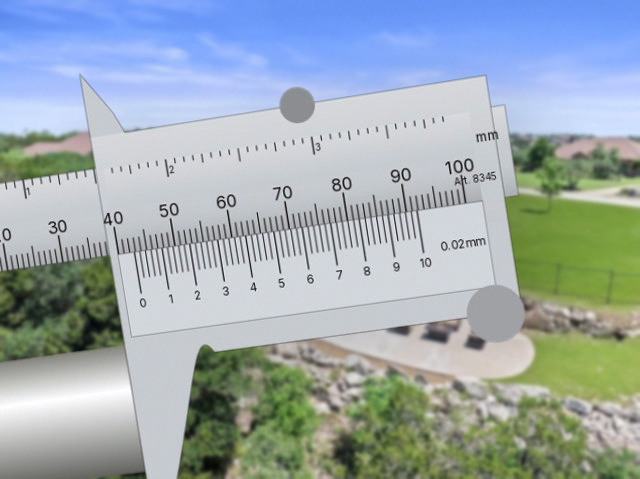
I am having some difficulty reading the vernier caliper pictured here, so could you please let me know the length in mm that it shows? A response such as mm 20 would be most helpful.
mm 42.8
